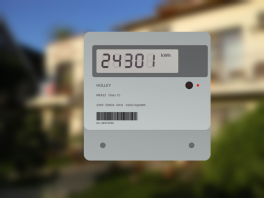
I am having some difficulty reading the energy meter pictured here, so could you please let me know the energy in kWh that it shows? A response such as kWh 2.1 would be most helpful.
kWh 24301
